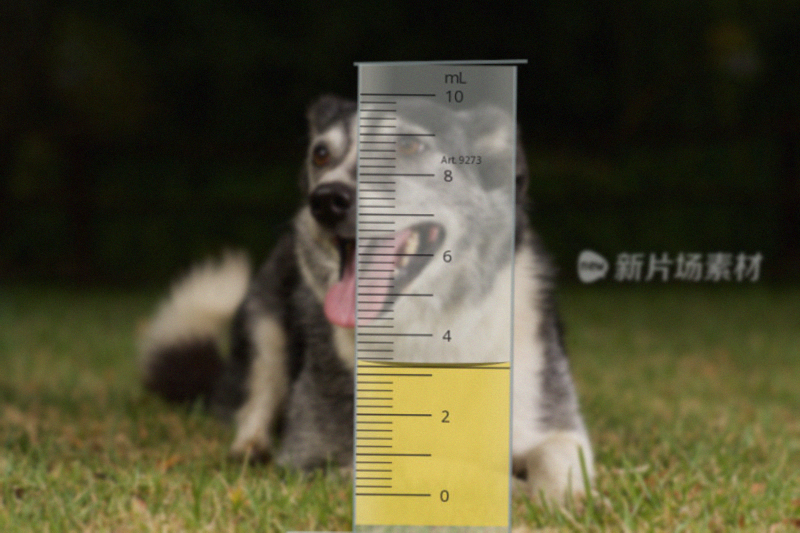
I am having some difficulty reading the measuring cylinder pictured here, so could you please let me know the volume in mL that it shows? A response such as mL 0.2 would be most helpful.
mL 3.2
